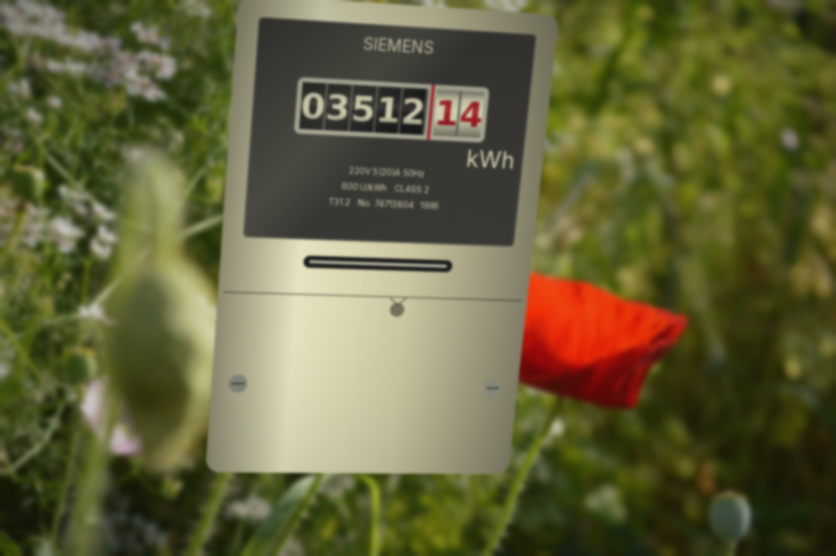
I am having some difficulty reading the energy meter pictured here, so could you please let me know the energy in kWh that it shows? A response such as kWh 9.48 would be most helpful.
kWh 3512.14
